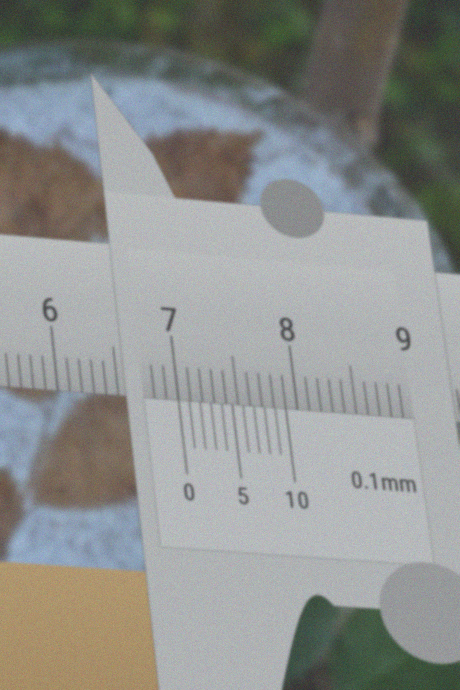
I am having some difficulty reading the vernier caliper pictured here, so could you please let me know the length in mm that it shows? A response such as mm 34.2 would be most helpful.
mm 70.0
